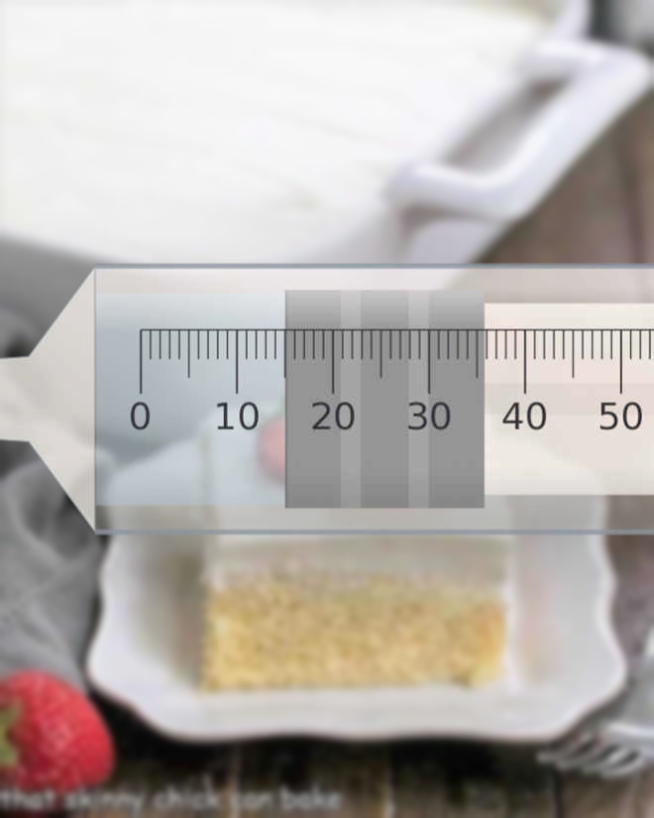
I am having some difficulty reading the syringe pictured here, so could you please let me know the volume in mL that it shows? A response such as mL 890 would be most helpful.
mL 15
